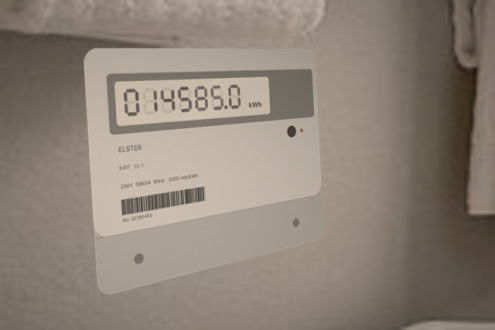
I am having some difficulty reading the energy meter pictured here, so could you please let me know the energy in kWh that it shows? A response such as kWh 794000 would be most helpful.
kWh 14585.0
